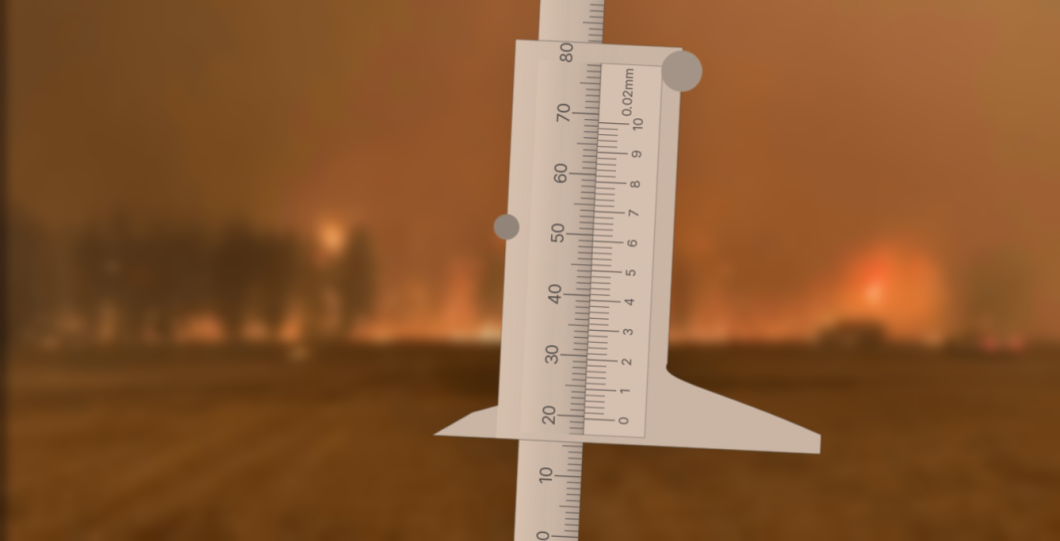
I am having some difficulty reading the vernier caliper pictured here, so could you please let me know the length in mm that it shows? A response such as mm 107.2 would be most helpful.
mm 19.6
